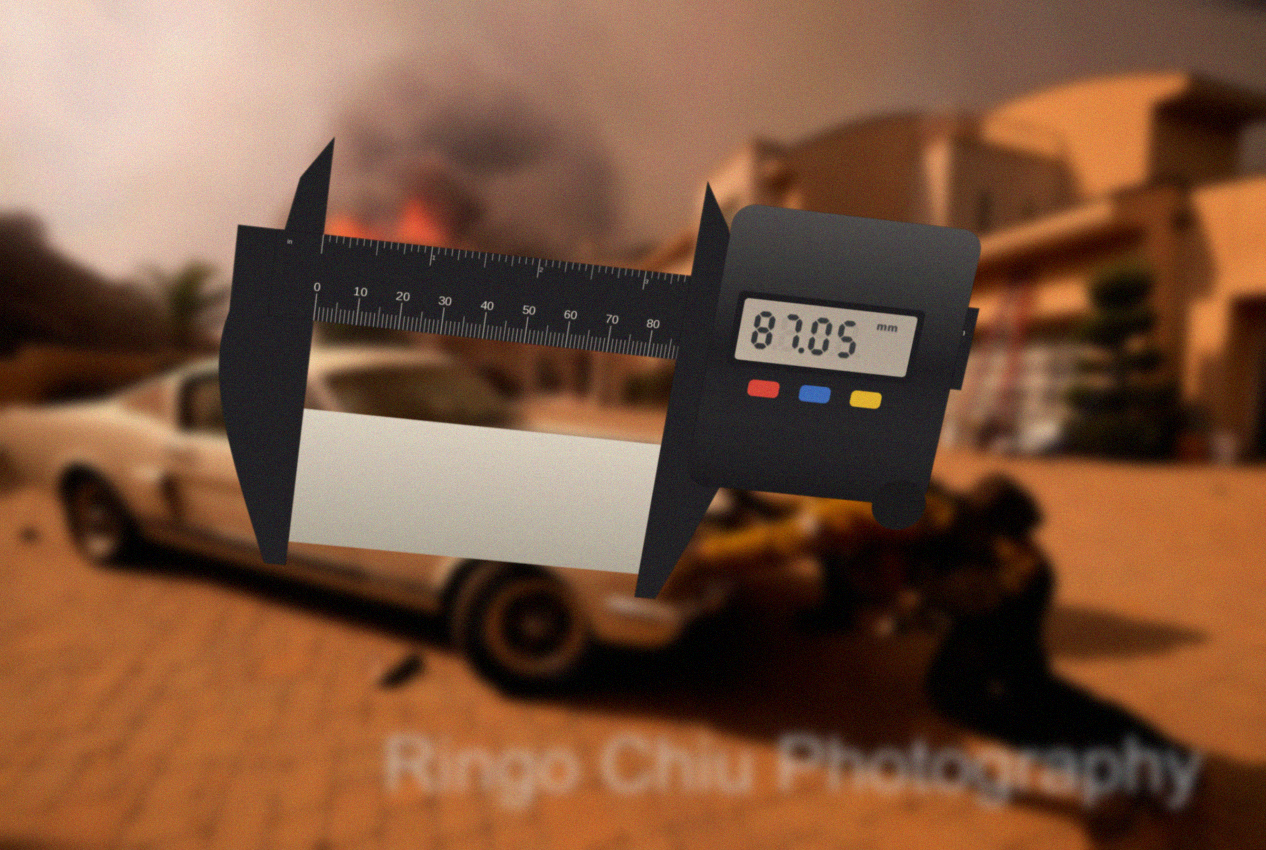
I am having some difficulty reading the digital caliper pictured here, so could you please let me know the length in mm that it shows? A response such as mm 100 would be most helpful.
mm 87.05
